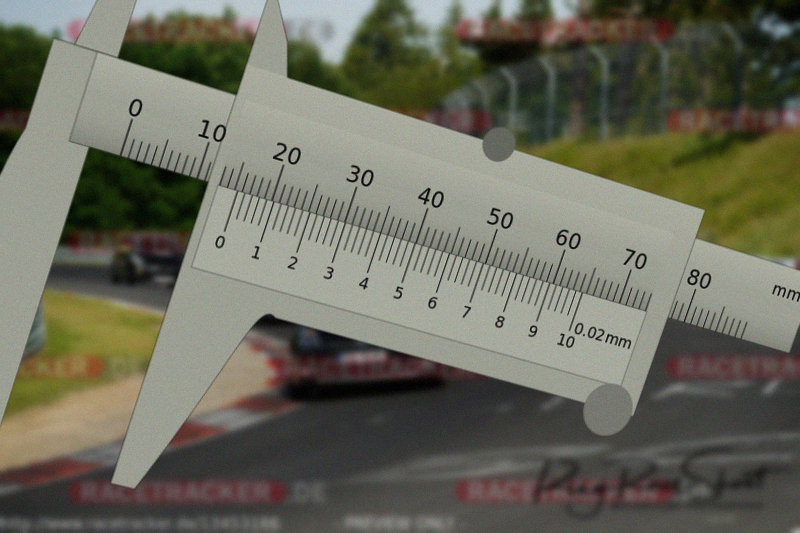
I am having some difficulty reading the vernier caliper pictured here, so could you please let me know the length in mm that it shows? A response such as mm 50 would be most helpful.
mm 15.4
